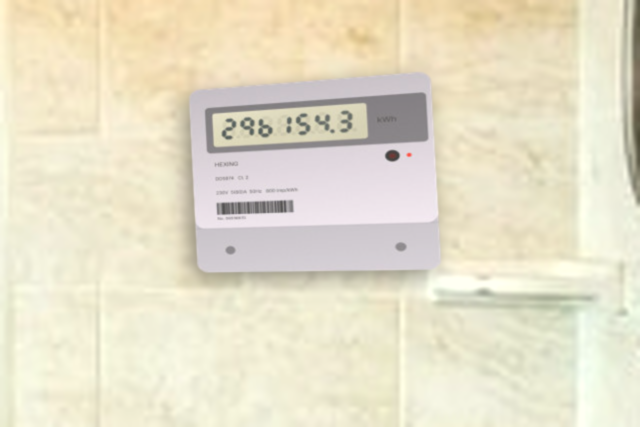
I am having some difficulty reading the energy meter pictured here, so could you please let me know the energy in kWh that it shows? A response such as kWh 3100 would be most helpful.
kWh 296154.3
